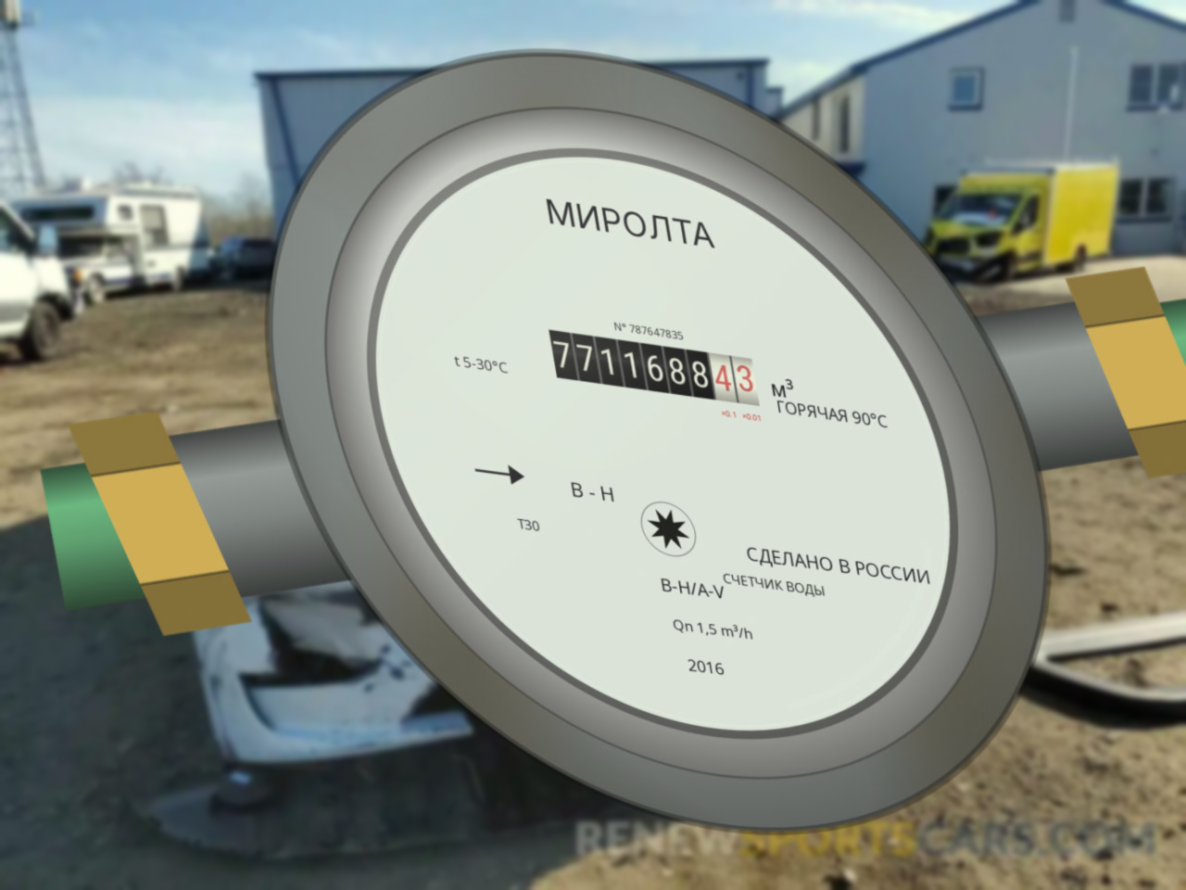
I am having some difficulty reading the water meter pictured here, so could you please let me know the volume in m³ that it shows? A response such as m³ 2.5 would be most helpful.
m³ 7711688.43
